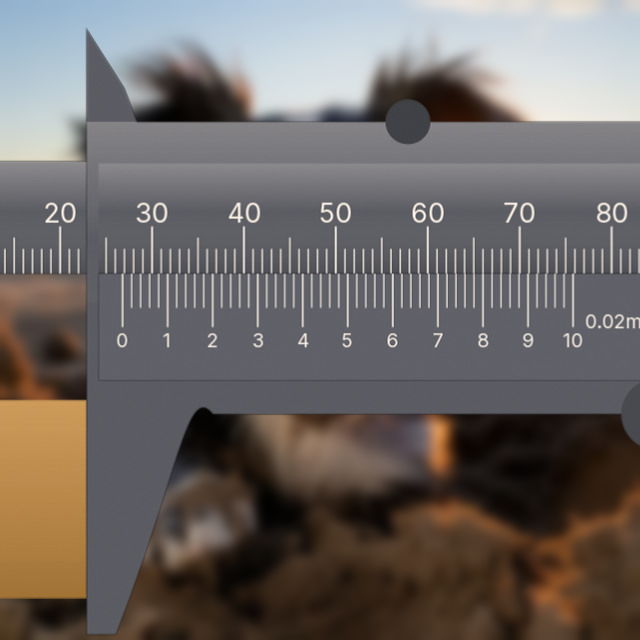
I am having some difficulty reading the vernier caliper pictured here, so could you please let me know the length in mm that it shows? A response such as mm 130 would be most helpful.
mm 26.8
